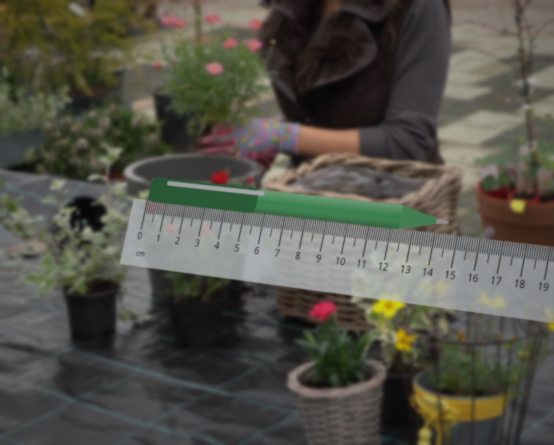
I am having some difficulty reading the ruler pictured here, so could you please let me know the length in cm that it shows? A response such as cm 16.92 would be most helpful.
cm 14.5
